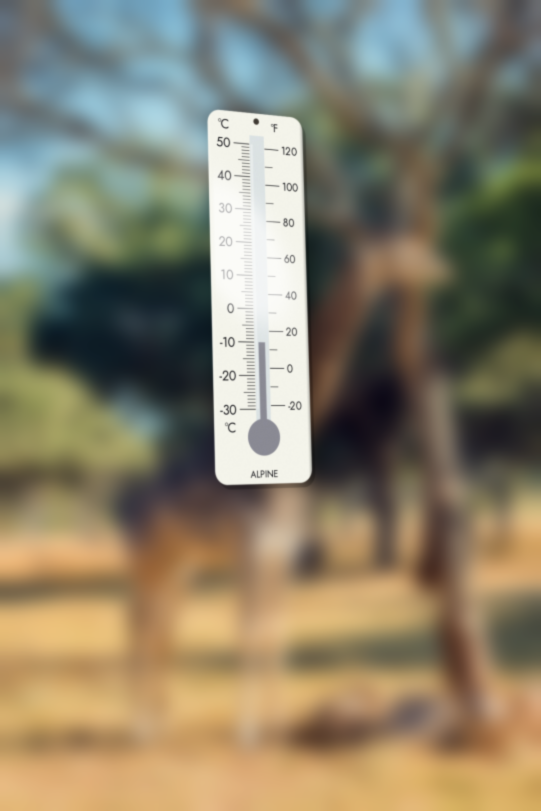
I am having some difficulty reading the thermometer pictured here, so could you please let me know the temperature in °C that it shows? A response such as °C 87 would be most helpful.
°C -10
